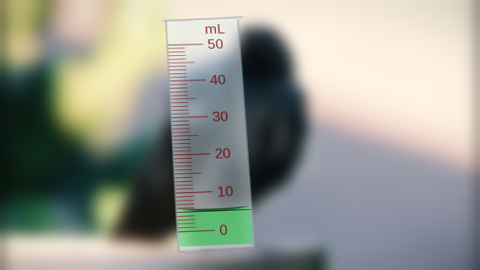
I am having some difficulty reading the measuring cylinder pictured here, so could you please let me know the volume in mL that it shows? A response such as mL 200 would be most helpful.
mL 5
